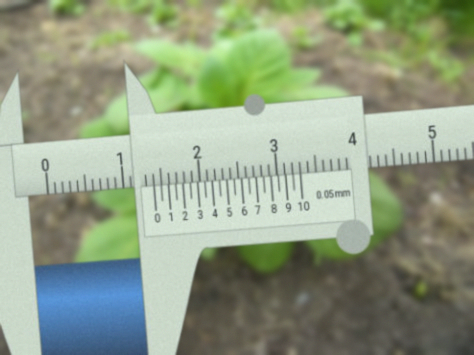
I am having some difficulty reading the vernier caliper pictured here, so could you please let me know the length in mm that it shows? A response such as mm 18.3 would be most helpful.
mm 14.0
